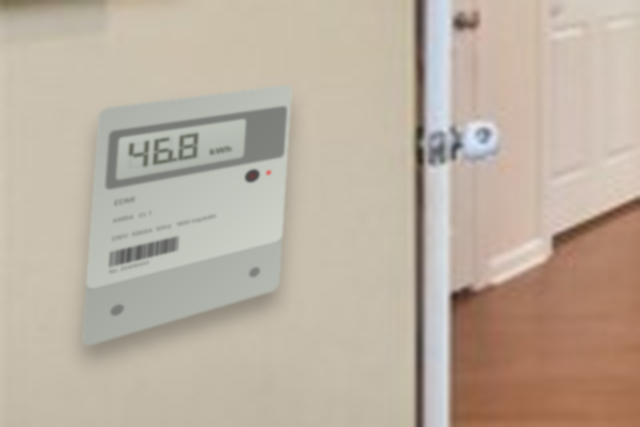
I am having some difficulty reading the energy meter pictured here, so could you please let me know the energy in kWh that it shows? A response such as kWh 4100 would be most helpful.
kWh 46.8
